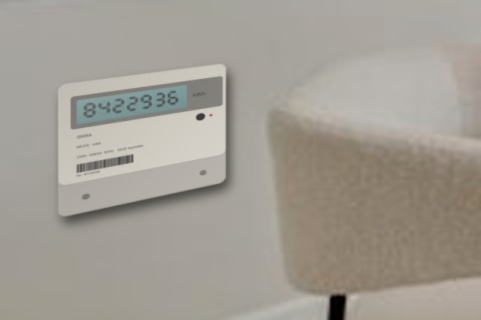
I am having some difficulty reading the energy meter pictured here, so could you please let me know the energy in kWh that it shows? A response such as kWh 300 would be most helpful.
kWh 8422936
